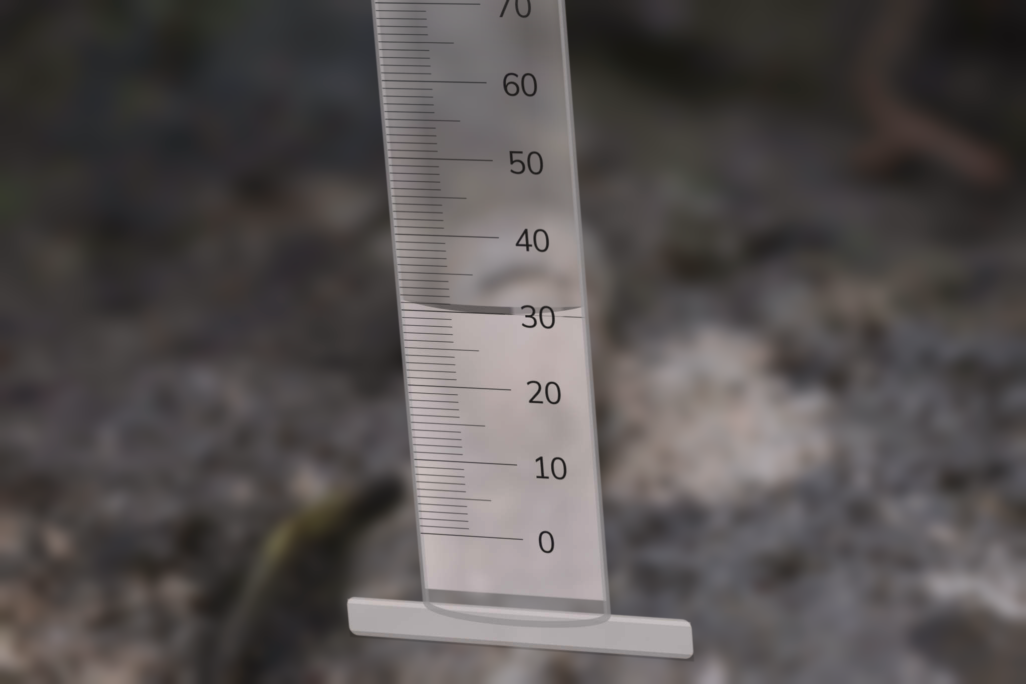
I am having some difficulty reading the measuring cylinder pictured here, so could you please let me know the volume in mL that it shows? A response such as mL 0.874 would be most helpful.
mL 30
